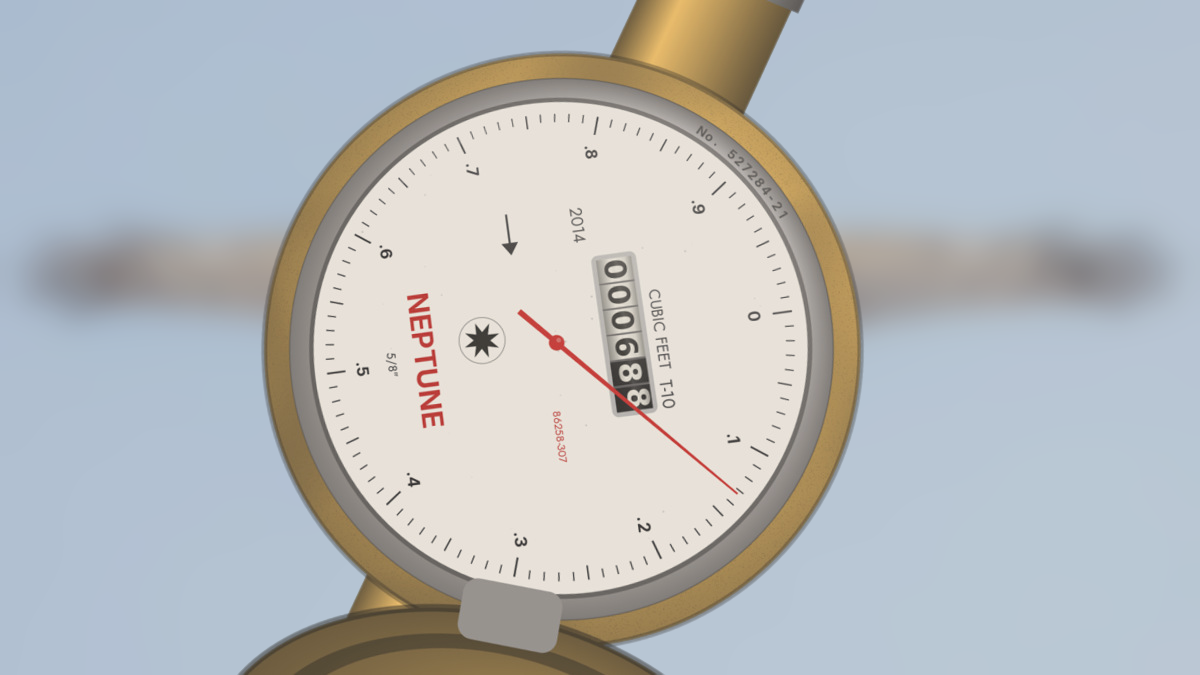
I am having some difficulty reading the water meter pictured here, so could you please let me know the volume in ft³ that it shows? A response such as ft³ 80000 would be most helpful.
ft³ 688.13
